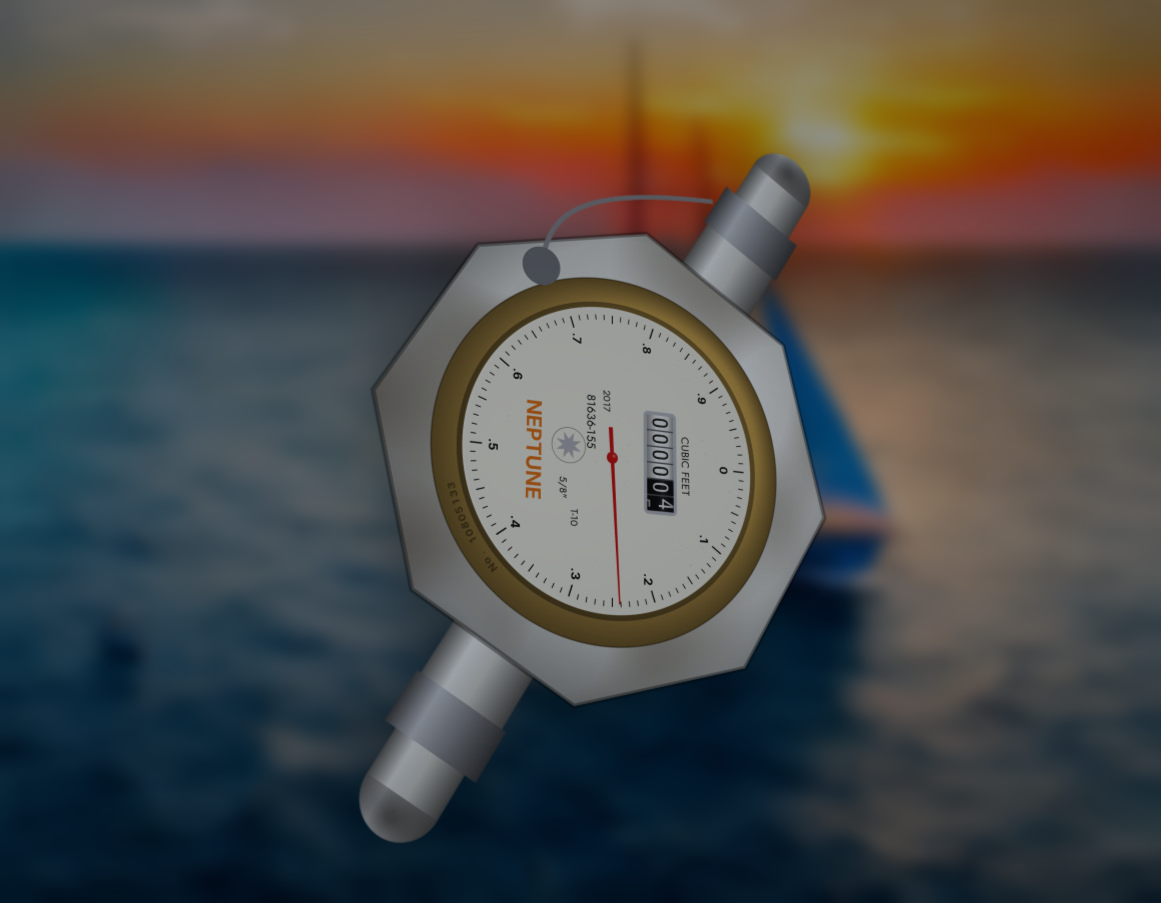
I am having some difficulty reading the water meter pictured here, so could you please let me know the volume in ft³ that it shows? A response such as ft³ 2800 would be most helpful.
ft³ 4.24
